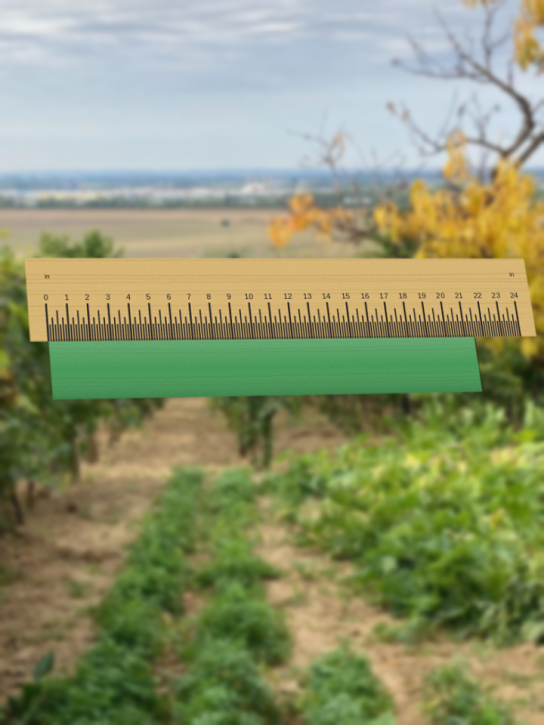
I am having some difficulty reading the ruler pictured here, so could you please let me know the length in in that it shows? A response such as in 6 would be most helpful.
in 21.5
